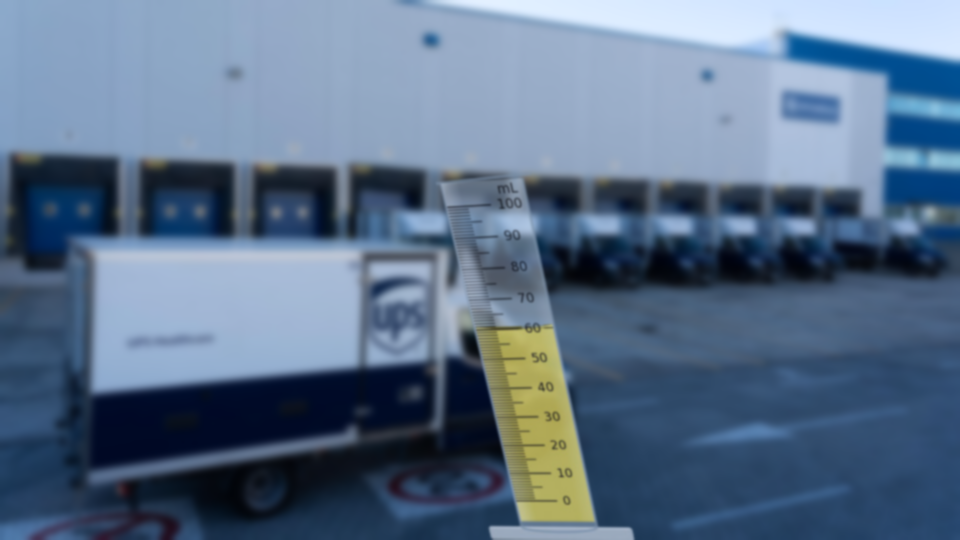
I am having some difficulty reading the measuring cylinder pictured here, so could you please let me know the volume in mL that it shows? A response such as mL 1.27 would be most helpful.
mL 60
